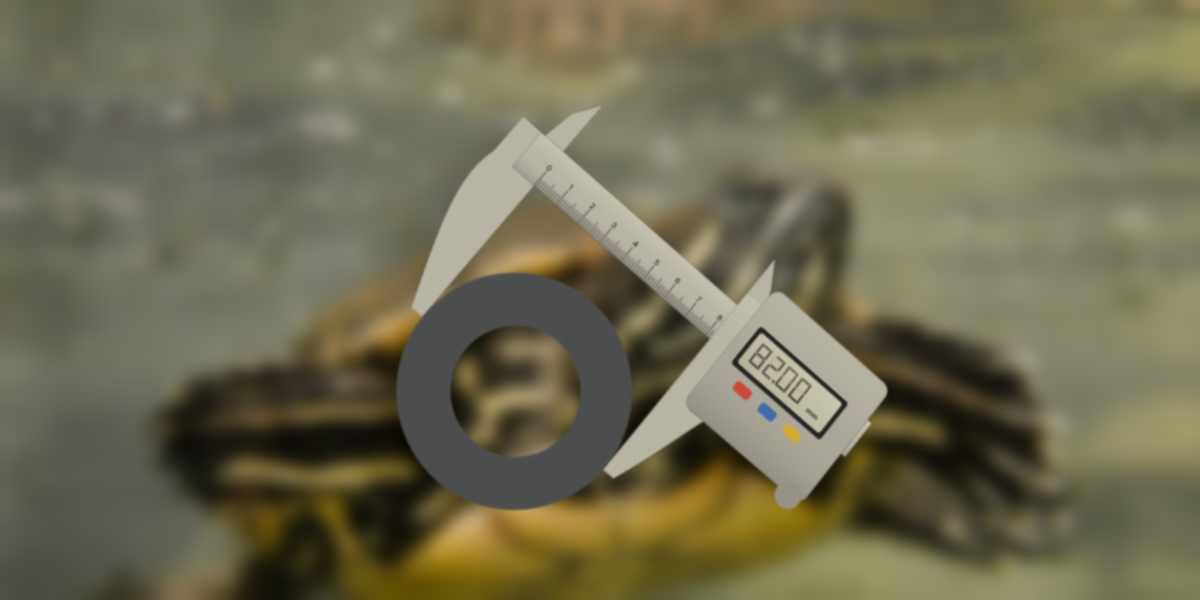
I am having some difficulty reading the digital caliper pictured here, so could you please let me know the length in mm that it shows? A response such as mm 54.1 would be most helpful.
mm 82.00
